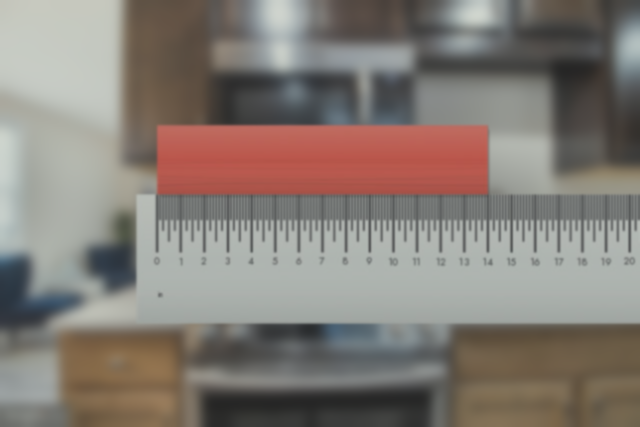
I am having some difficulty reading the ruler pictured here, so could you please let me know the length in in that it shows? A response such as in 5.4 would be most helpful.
in 14
